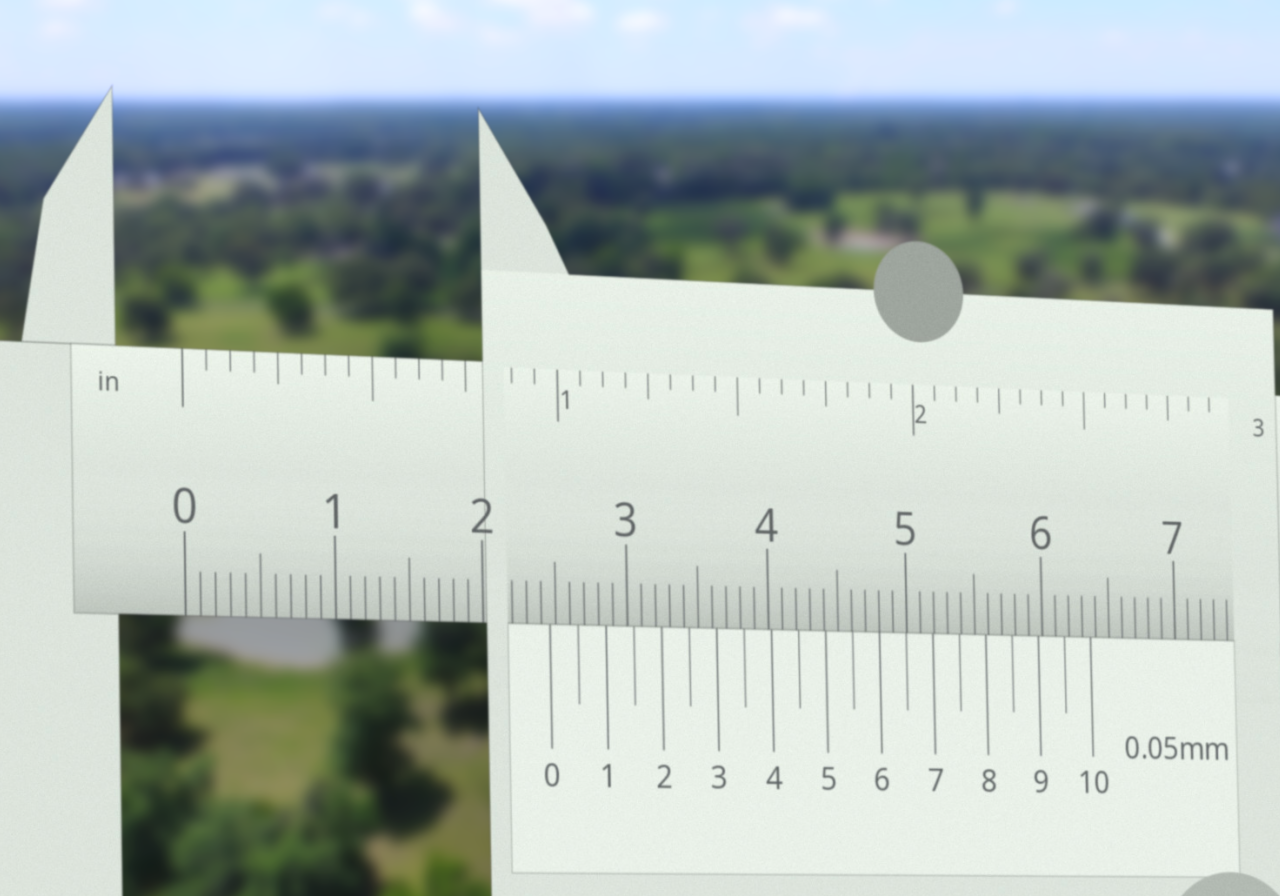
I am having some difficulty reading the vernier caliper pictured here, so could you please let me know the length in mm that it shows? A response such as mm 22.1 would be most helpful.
mm 24.6
